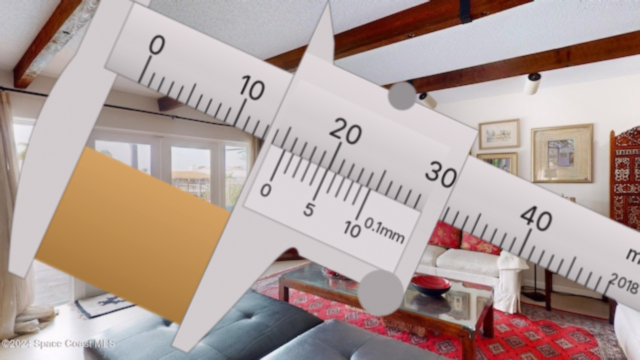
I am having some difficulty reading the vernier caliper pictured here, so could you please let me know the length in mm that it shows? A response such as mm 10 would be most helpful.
mm 15.4
